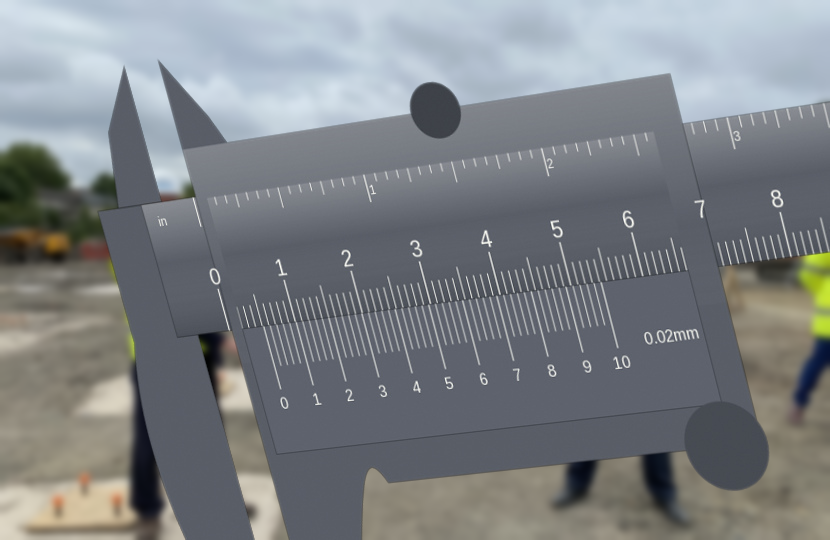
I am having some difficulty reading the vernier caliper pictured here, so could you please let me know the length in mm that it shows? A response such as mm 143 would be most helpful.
mm 5.2
